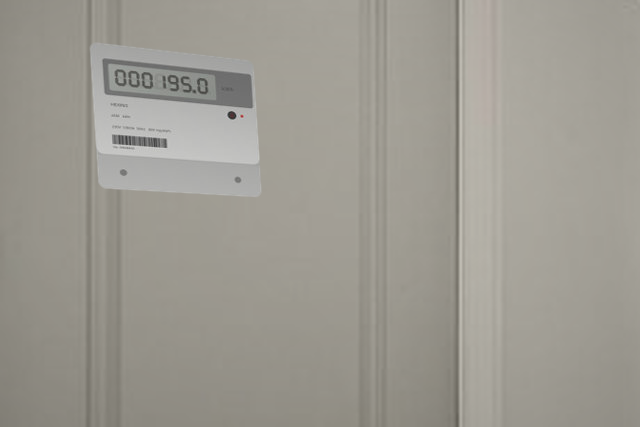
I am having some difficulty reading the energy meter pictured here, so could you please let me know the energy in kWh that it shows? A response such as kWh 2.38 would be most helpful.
kWh 195.0
